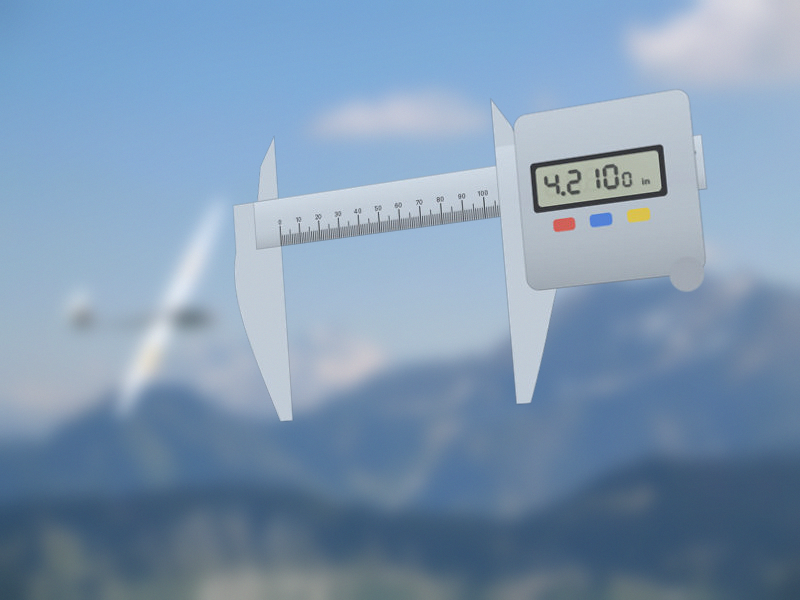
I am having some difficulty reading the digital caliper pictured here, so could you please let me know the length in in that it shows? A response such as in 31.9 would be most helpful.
in 4.2100
